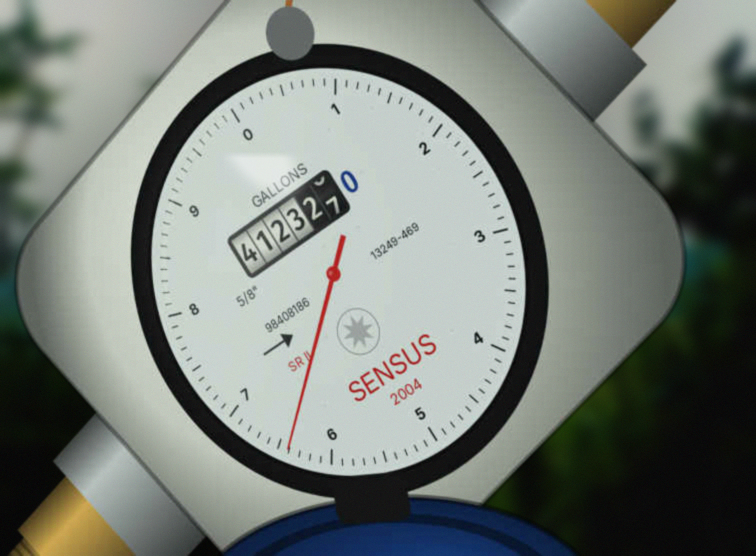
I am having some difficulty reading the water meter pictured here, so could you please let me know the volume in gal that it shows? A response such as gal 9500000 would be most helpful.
gal 4123266.4
